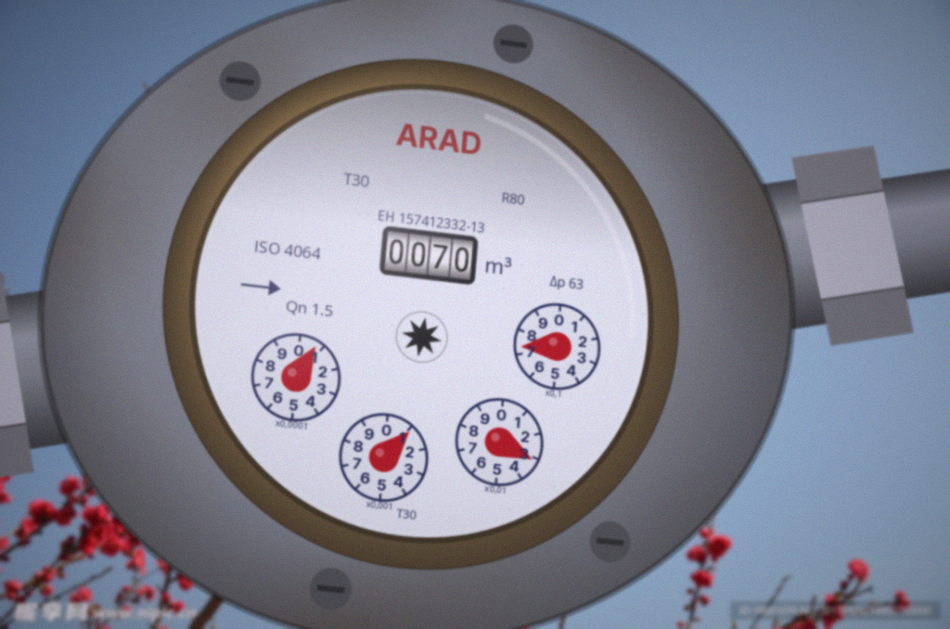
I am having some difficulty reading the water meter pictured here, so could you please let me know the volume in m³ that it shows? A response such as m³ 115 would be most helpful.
m³ 70.7310
